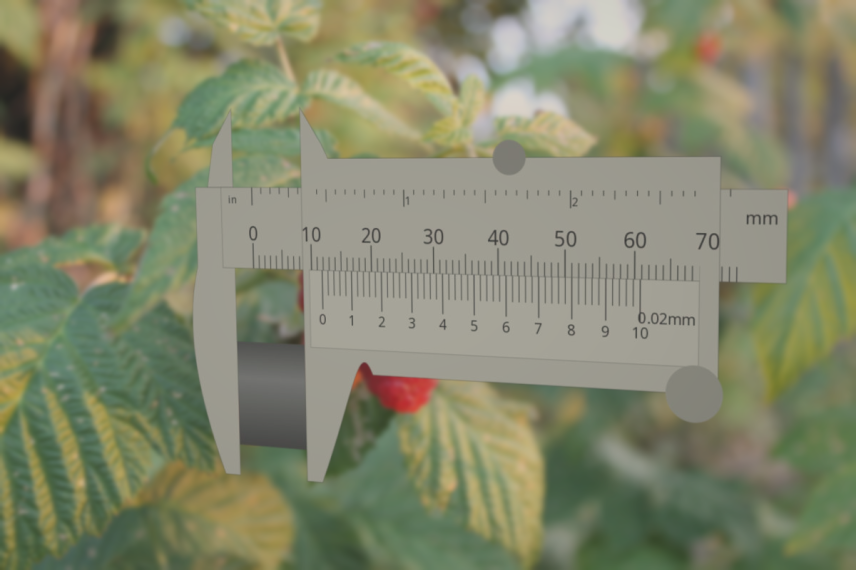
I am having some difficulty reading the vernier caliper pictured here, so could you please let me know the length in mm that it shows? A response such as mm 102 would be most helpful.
mm 11.8
